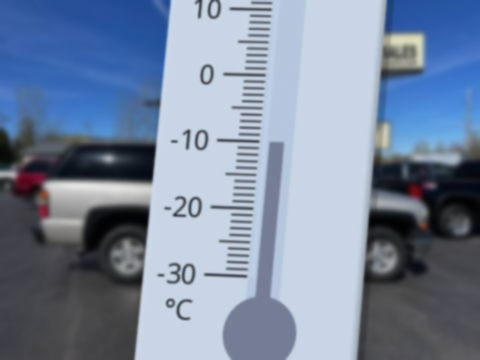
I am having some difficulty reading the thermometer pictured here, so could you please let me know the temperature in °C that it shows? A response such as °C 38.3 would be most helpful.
°C -10
